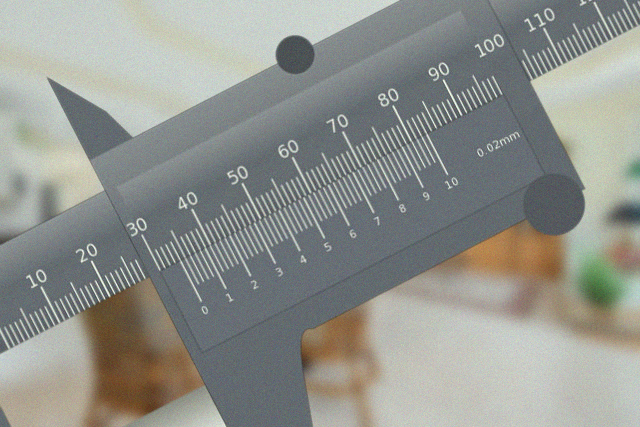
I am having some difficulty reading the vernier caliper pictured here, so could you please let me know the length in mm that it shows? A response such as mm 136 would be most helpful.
mm 34.0
